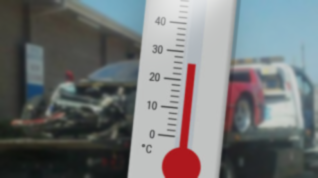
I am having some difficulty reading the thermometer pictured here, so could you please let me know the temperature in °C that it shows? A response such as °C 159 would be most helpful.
°C 26
